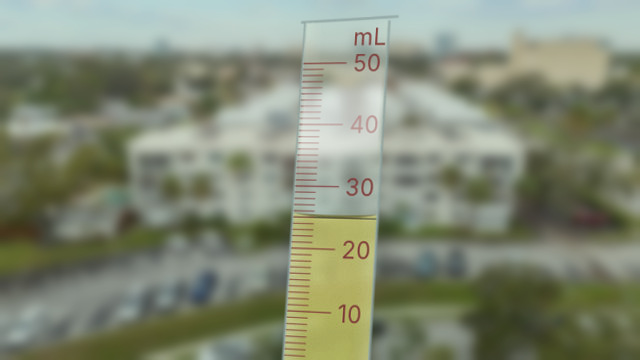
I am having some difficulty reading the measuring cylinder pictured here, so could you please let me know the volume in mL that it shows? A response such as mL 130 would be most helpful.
mL 25
